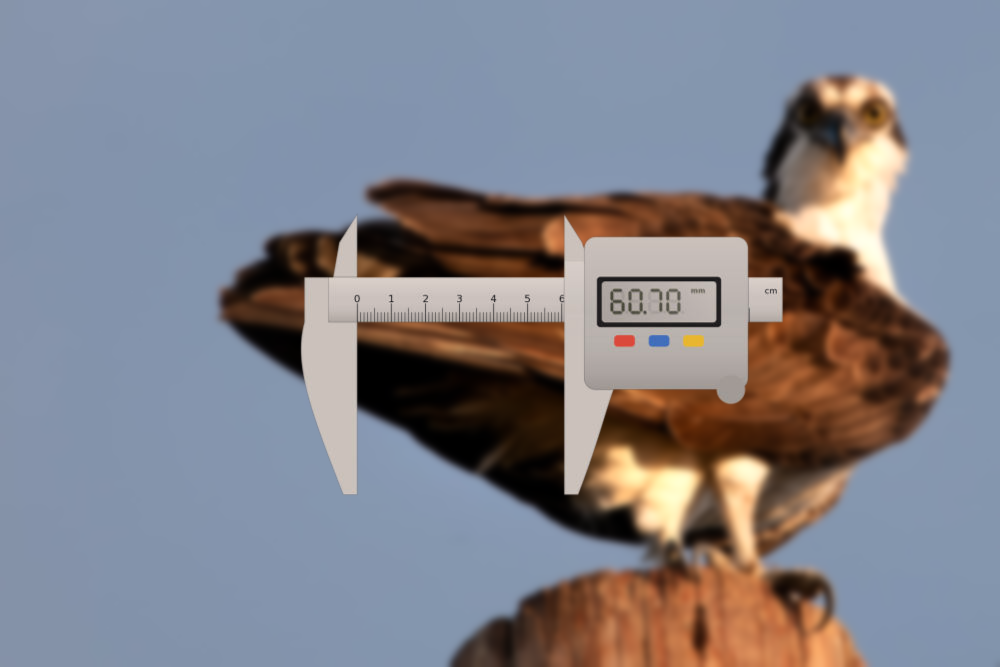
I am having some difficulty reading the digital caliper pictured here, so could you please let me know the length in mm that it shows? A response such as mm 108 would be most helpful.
mm 60.70
